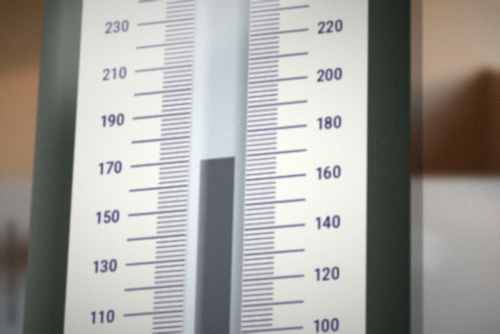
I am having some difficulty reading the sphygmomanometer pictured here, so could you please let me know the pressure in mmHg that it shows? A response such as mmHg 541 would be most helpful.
mmHg 170
